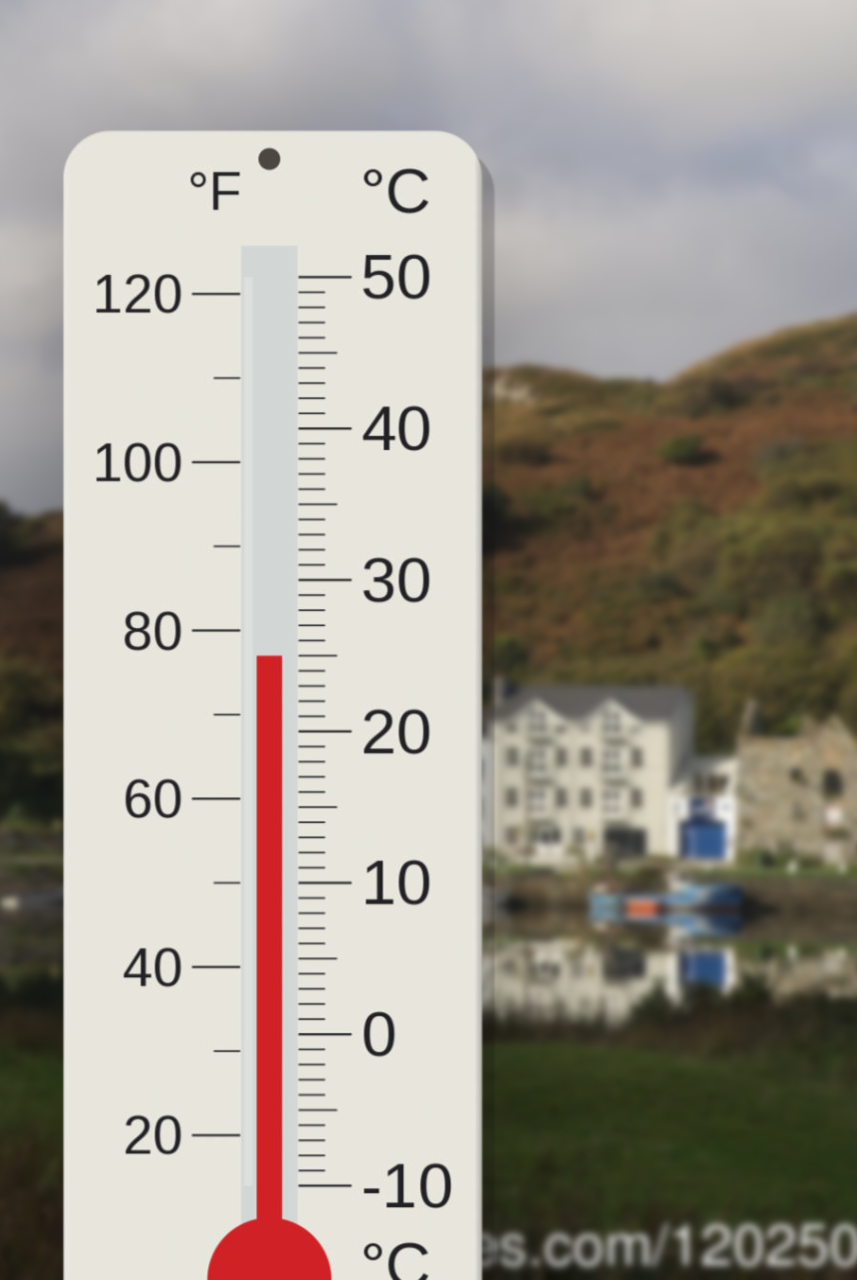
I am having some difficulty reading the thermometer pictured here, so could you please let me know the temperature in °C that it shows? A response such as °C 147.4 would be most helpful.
°C 25
